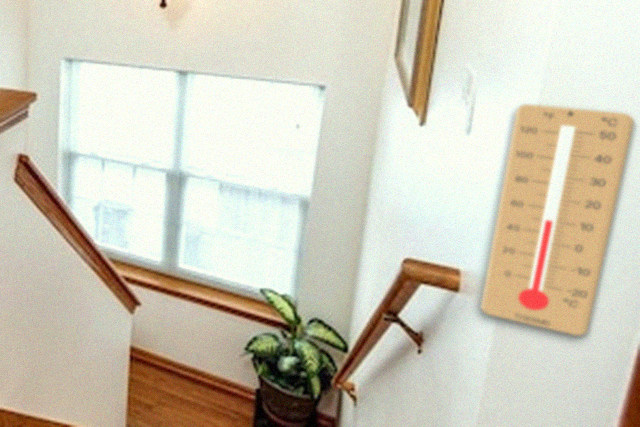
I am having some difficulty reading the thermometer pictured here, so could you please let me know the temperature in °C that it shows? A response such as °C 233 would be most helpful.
°C 10
